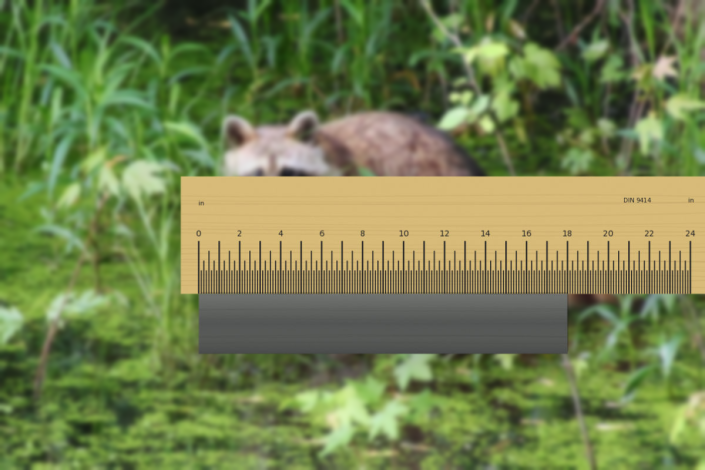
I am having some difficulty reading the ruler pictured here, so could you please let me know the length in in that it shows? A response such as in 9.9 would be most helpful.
in 18
